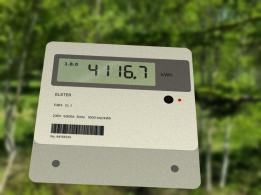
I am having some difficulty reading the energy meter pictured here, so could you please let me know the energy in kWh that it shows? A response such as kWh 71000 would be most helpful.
kWh 4116.7
